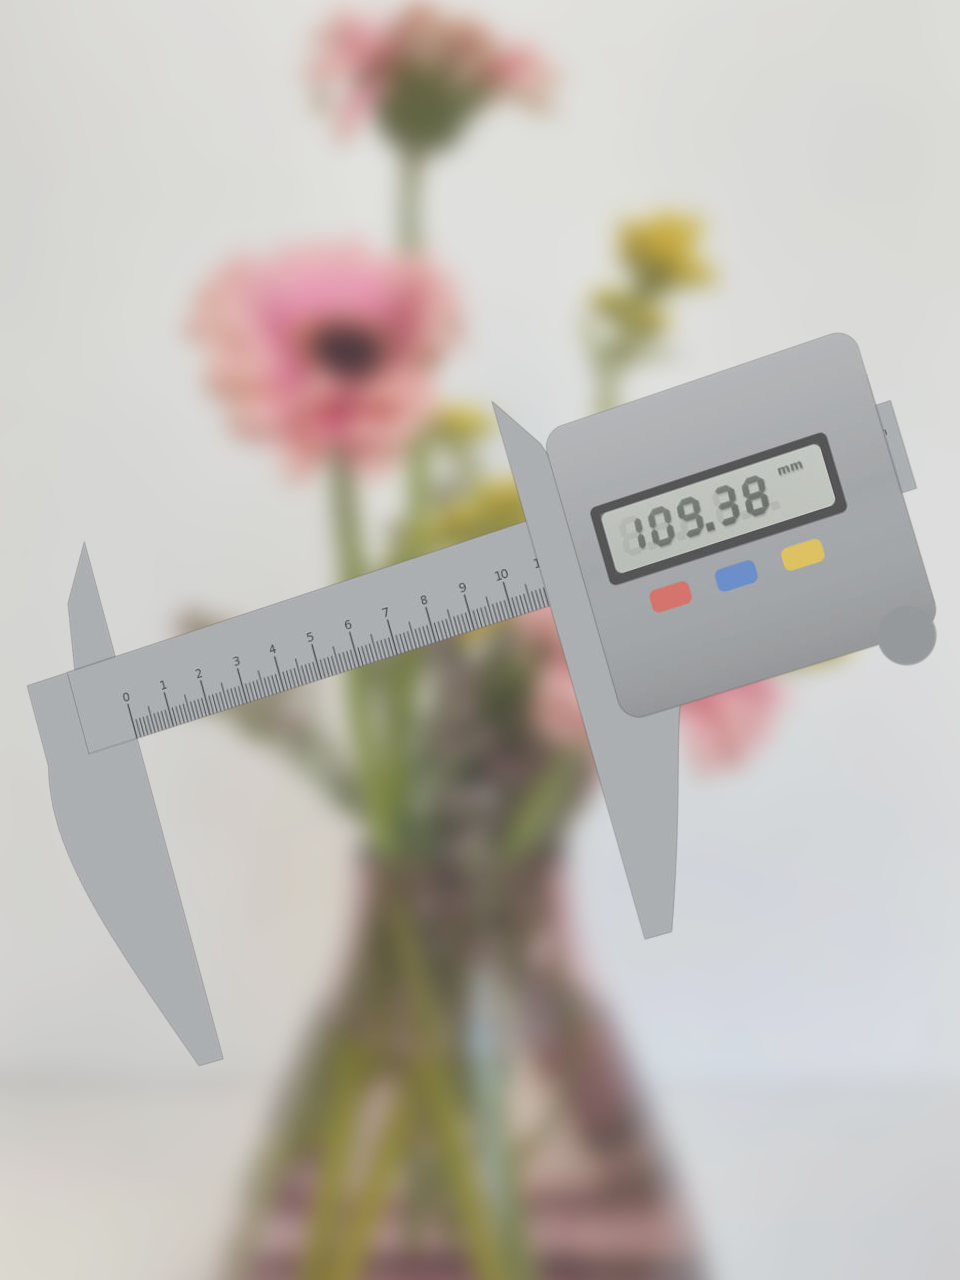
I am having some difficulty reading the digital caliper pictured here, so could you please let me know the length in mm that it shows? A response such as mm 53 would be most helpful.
mm 109.38
